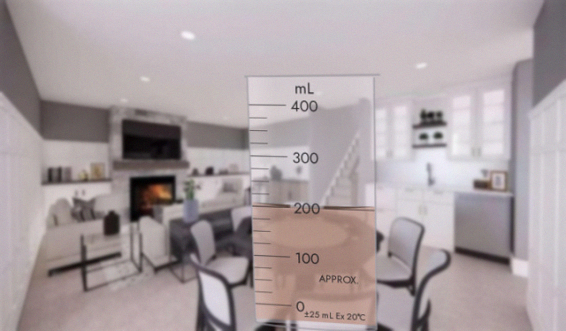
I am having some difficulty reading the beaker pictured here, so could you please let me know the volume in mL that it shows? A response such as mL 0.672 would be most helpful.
mL 200
